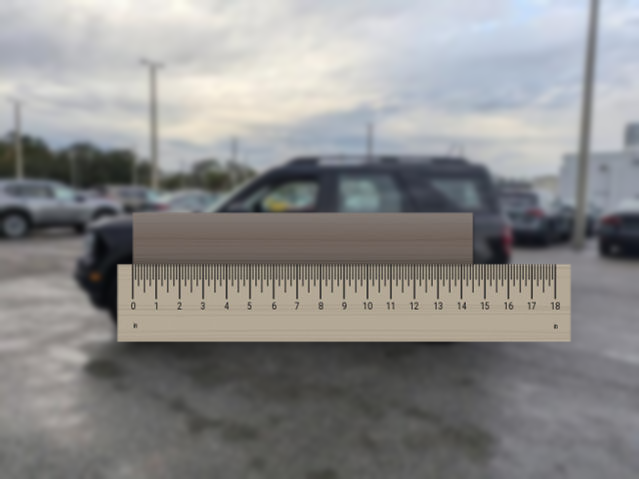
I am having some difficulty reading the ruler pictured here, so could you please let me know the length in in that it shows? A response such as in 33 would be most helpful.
in 14.5
